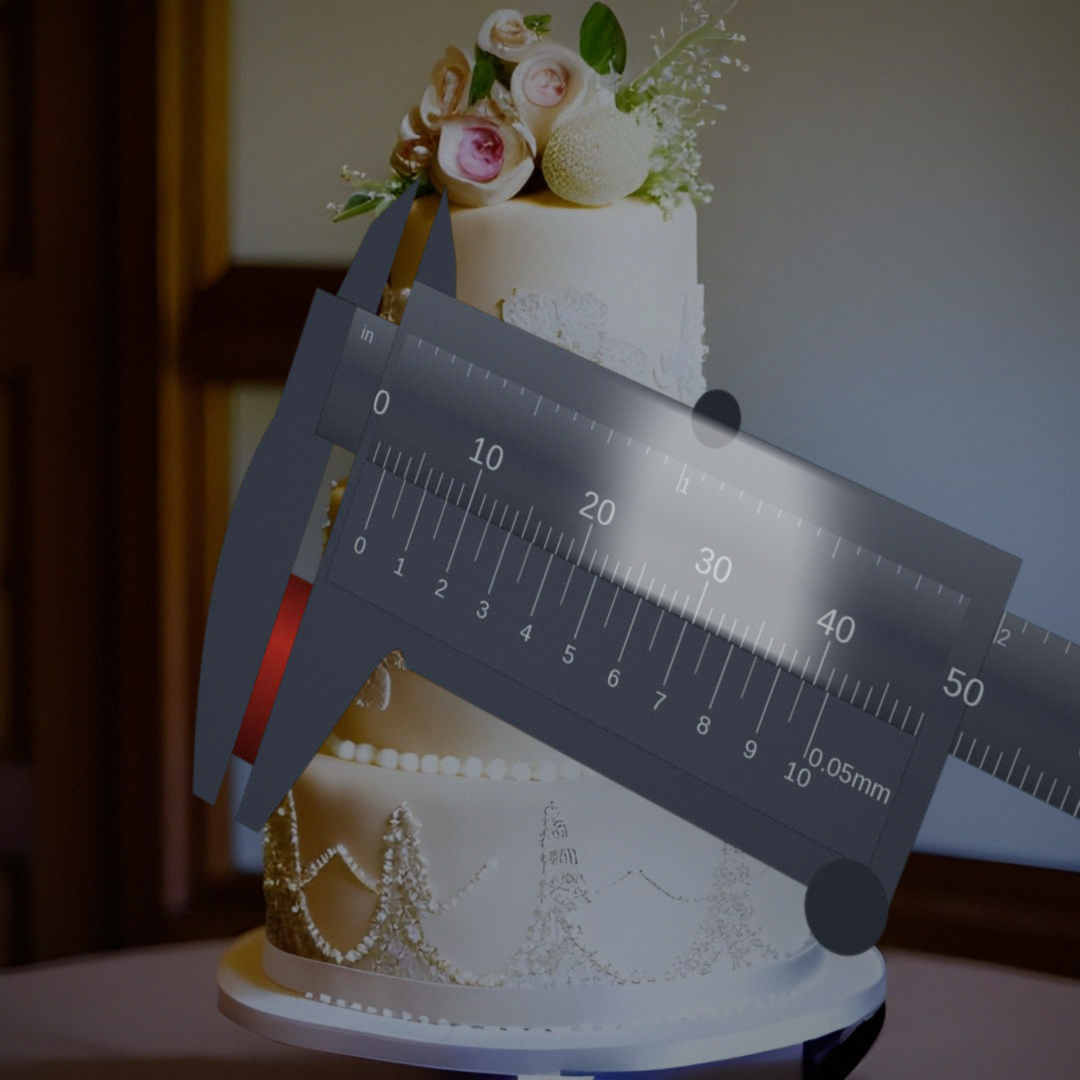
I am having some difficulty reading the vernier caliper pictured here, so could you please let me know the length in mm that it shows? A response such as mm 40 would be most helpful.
mm 2.2
